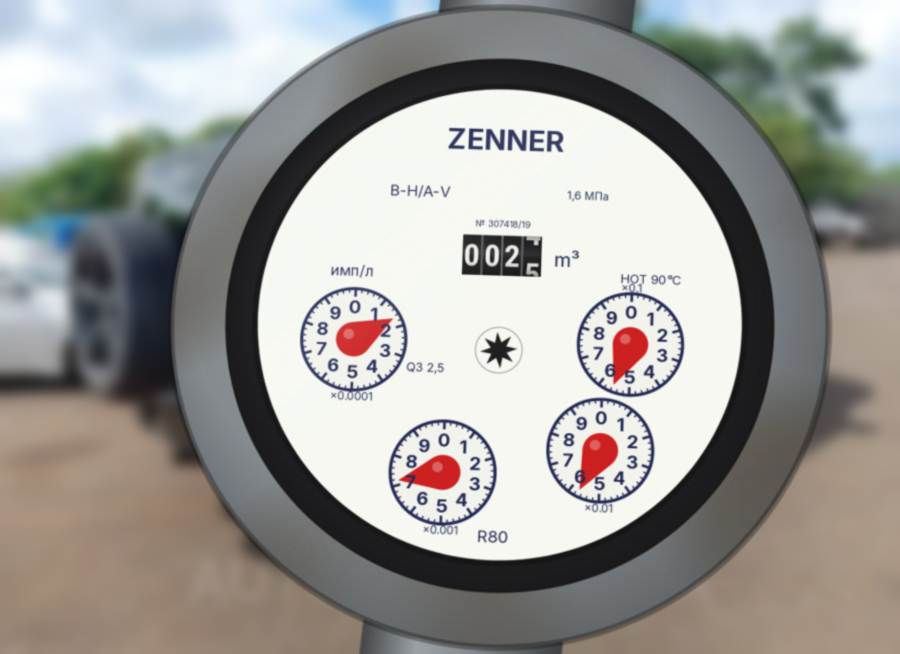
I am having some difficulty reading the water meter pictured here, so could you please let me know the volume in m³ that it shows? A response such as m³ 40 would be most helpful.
m³ 24.5571
